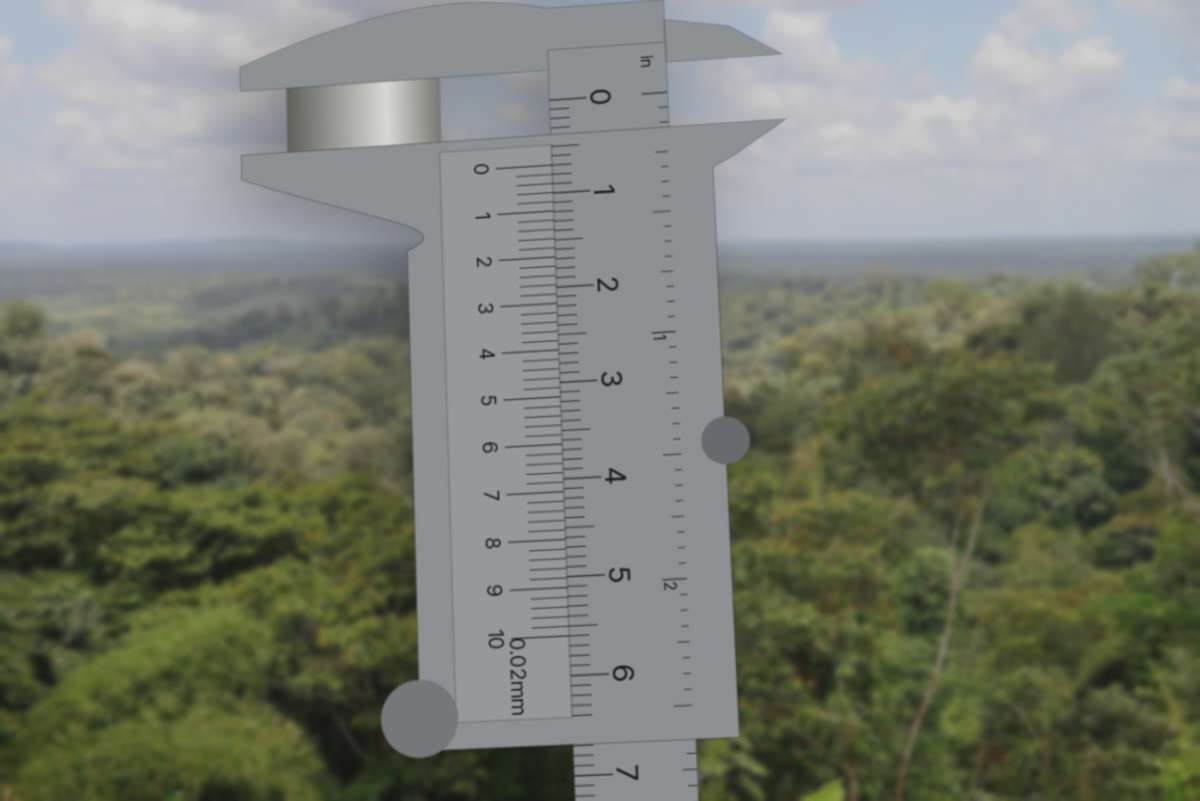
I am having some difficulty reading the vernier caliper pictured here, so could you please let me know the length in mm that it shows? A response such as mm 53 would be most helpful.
mm 7.0
